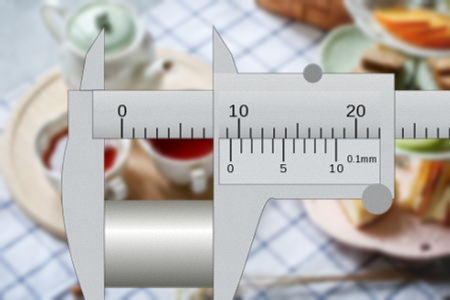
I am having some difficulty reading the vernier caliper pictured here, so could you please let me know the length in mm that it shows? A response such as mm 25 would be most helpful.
mm 9.3
